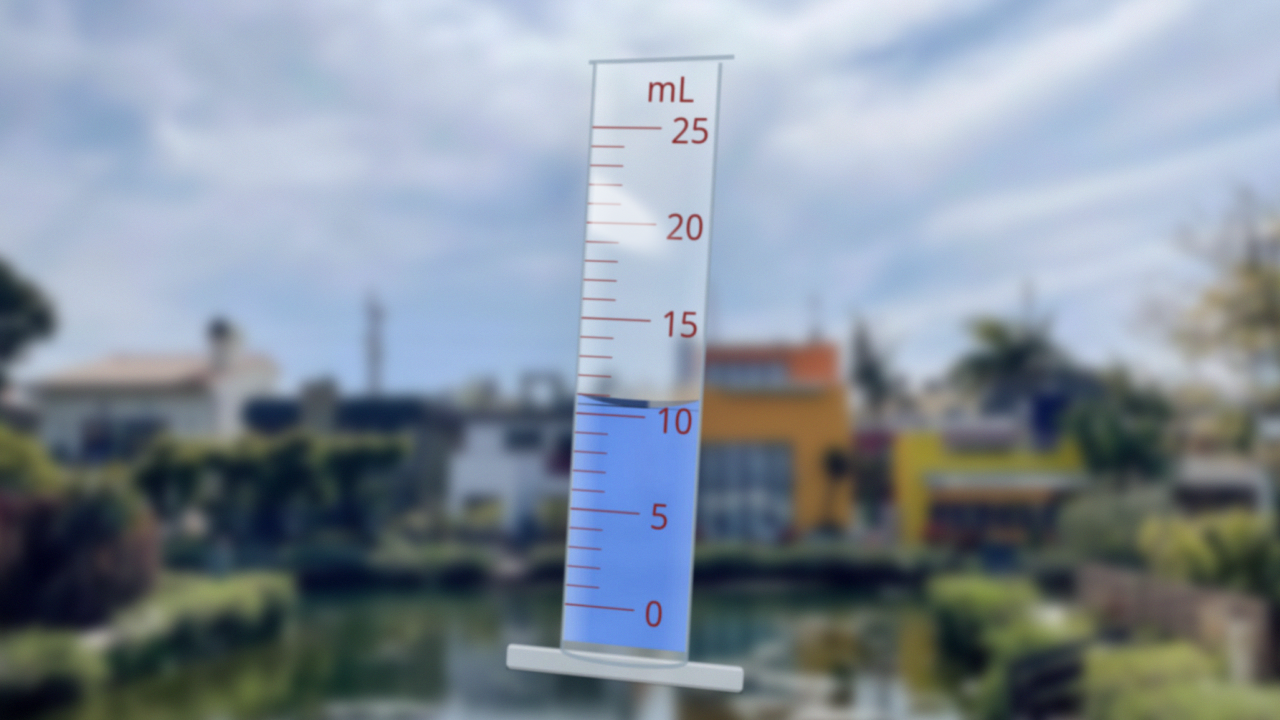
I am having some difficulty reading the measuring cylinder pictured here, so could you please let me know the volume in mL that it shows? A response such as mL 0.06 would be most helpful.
mL 10.5
